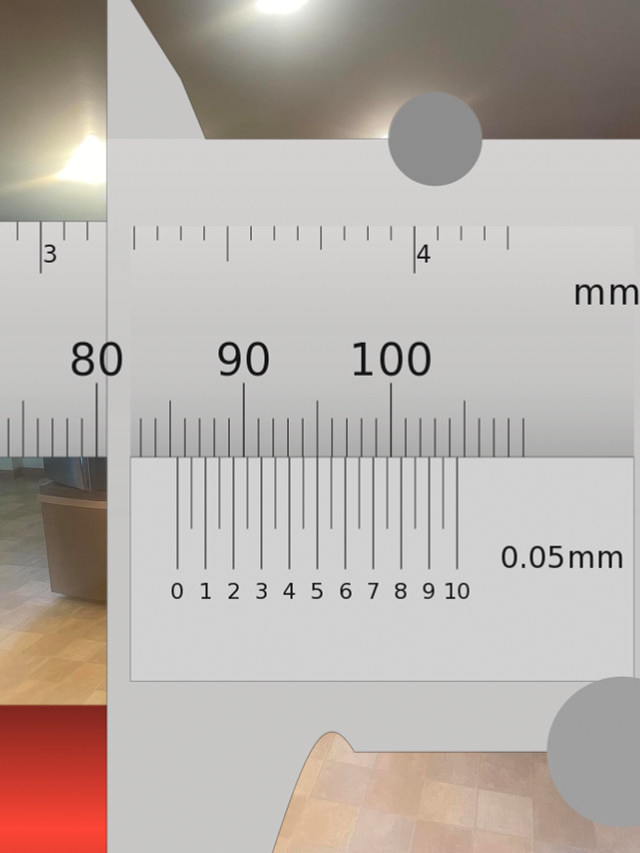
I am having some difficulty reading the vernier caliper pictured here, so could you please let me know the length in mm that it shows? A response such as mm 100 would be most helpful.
mm 85.5
